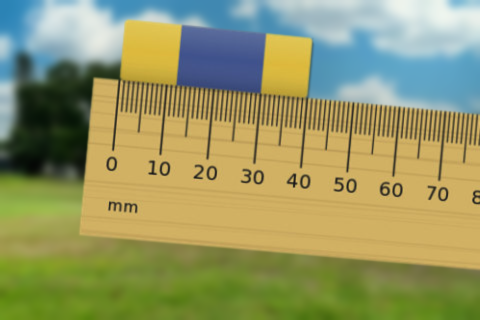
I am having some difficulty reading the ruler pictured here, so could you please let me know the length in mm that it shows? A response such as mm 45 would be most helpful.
mm 40
